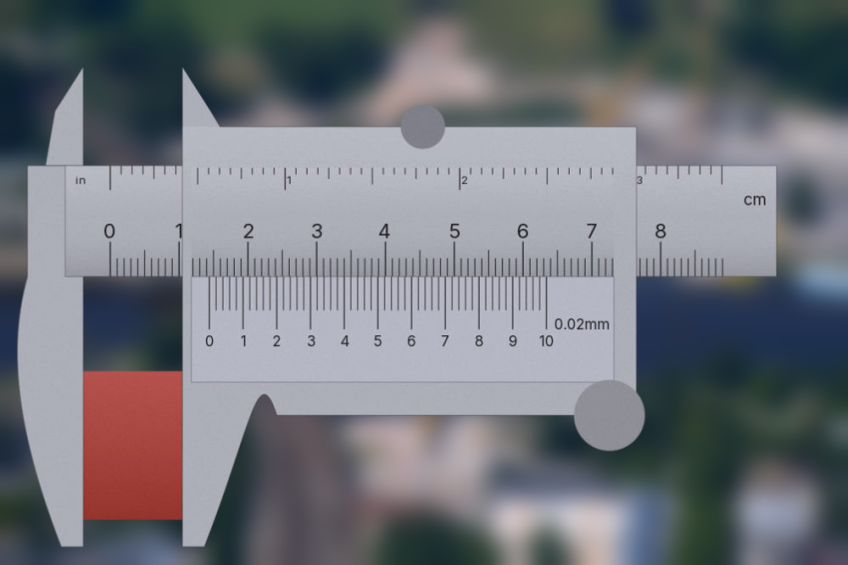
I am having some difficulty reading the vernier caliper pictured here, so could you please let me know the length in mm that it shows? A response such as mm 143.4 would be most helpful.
mm 14.4
